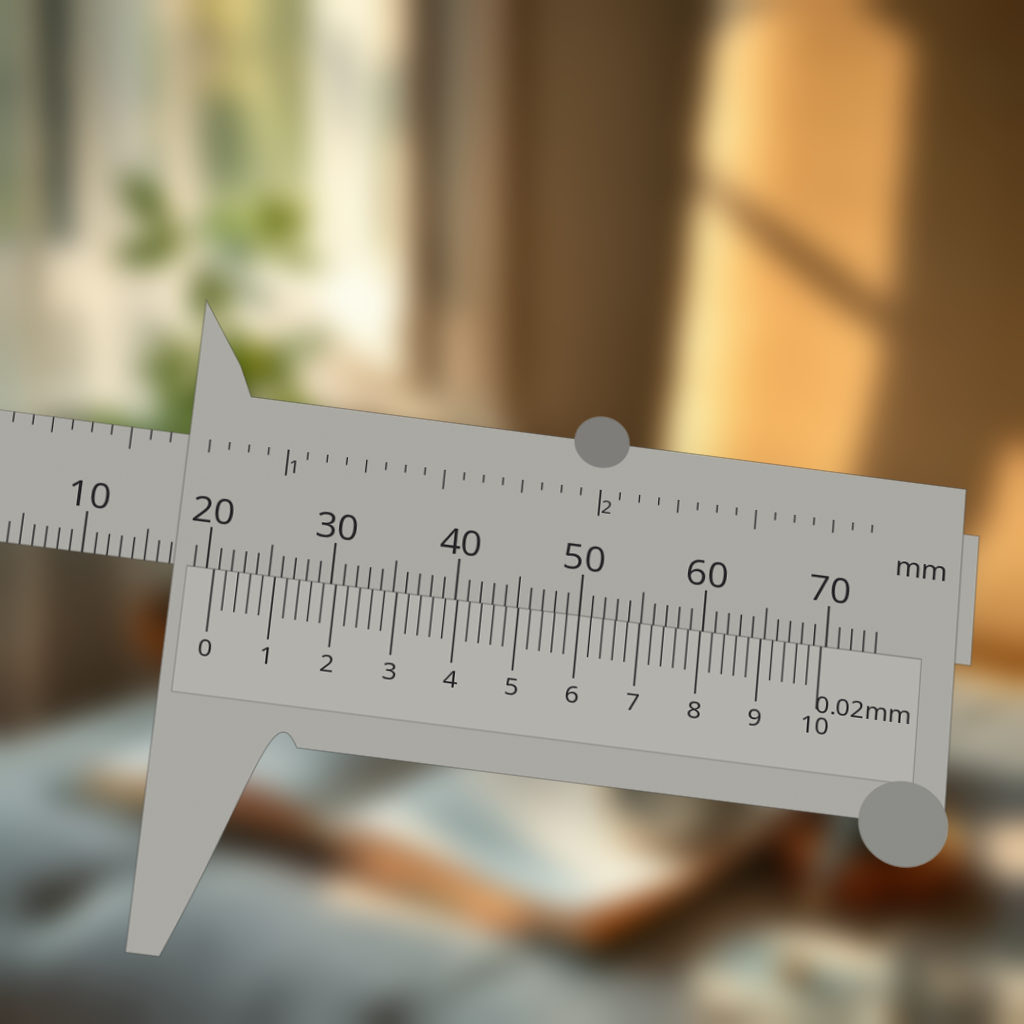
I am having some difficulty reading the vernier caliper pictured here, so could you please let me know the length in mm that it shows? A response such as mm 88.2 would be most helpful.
mm 20.6
